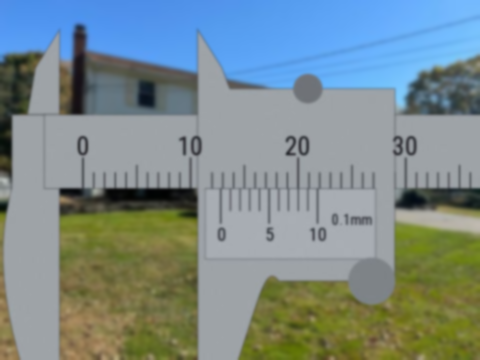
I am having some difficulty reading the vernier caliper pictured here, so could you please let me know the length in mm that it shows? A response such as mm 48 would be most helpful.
mm 12.8
